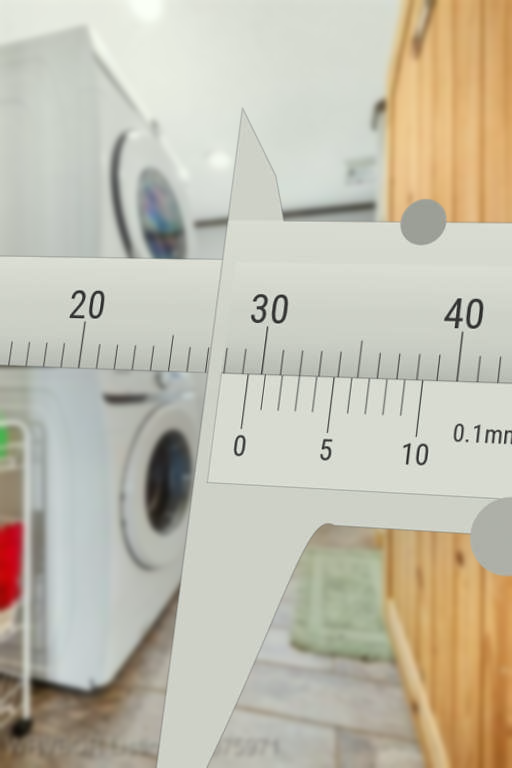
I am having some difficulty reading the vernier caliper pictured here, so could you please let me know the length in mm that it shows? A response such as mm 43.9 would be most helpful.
mm 29.3
